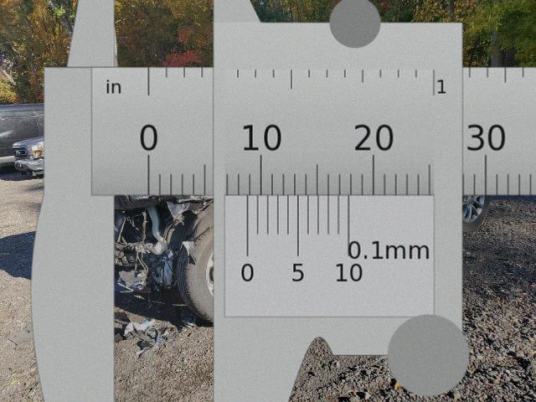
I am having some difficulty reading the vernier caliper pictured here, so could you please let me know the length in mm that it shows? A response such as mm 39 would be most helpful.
mm 8.8
